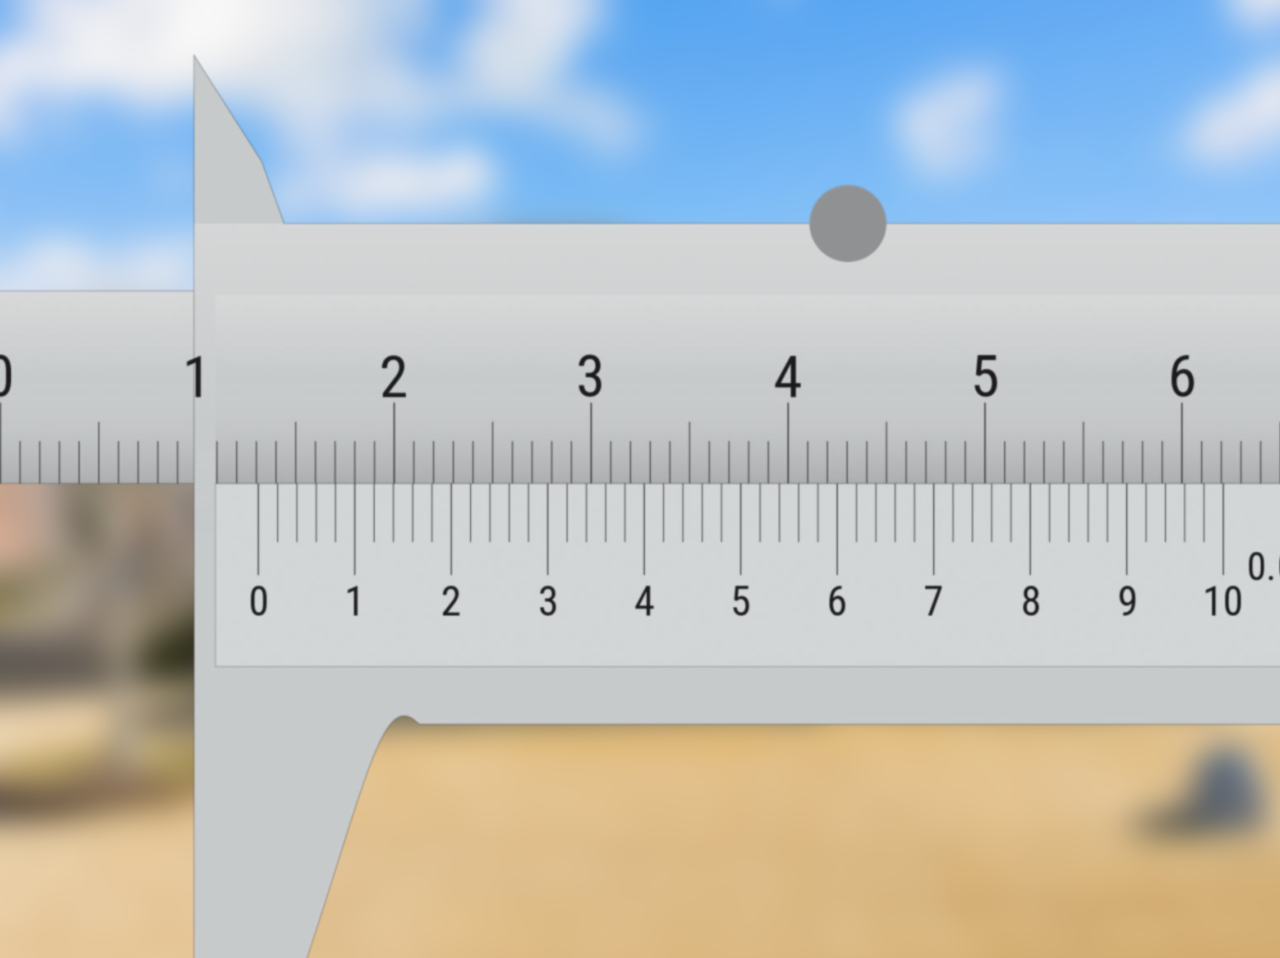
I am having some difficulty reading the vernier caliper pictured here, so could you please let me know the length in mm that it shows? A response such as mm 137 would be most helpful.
mm 13.1
